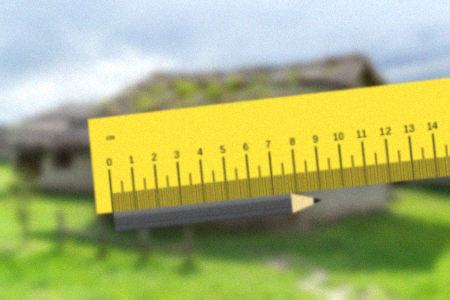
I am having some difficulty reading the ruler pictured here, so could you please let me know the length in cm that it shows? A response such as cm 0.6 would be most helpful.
cm 9
